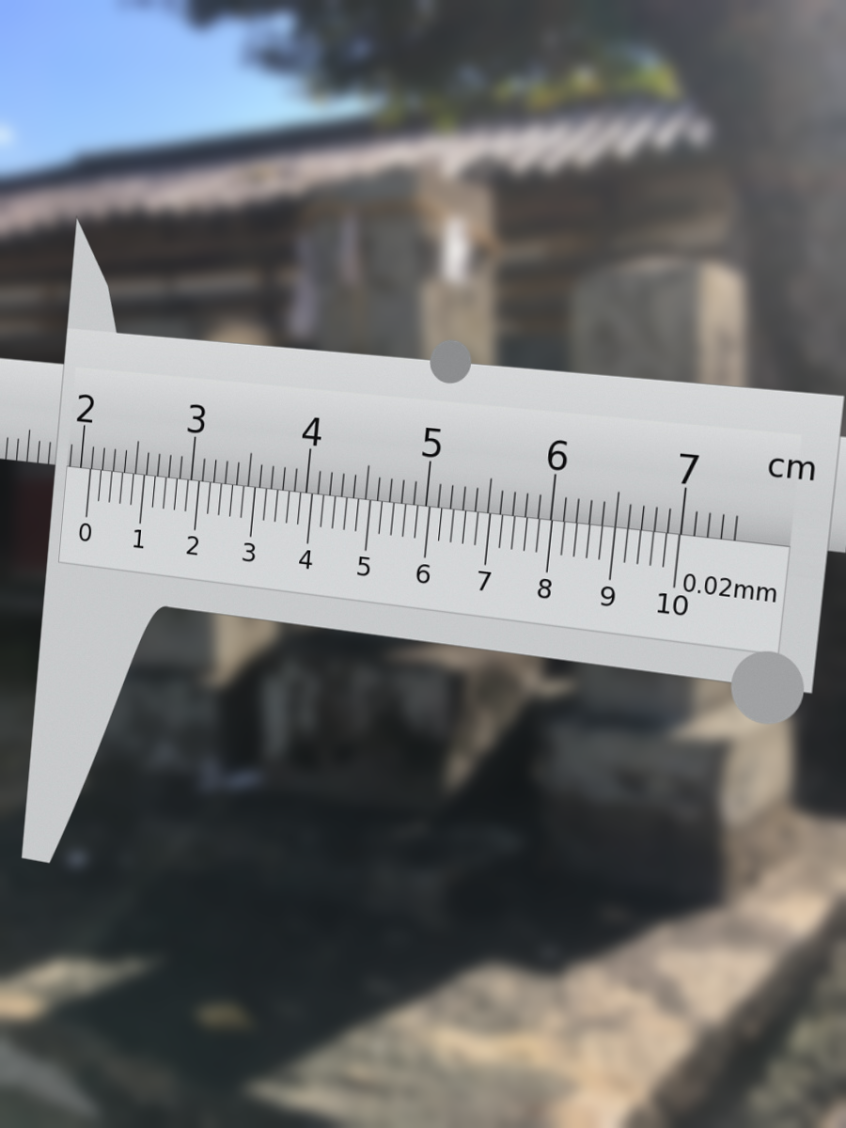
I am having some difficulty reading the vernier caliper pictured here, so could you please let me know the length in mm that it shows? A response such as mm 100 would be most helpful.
mm 20.9
